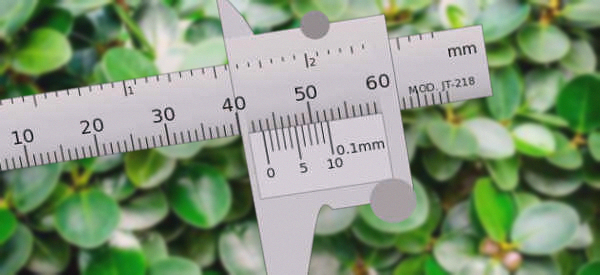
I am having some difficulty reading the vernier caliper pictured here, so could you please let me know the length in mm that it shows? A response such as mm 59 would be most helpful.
mm 43.2
